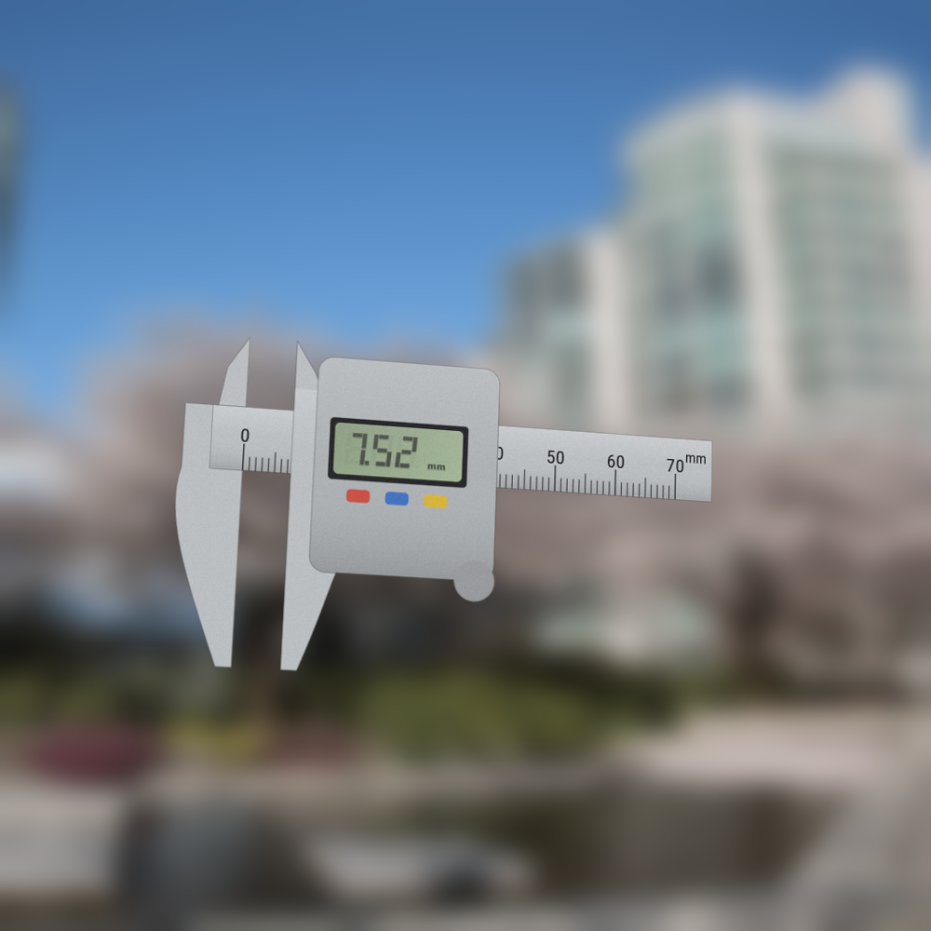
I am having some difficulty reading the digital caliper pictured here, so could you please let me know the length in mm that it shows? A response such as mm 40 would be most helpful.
mm 7.52
